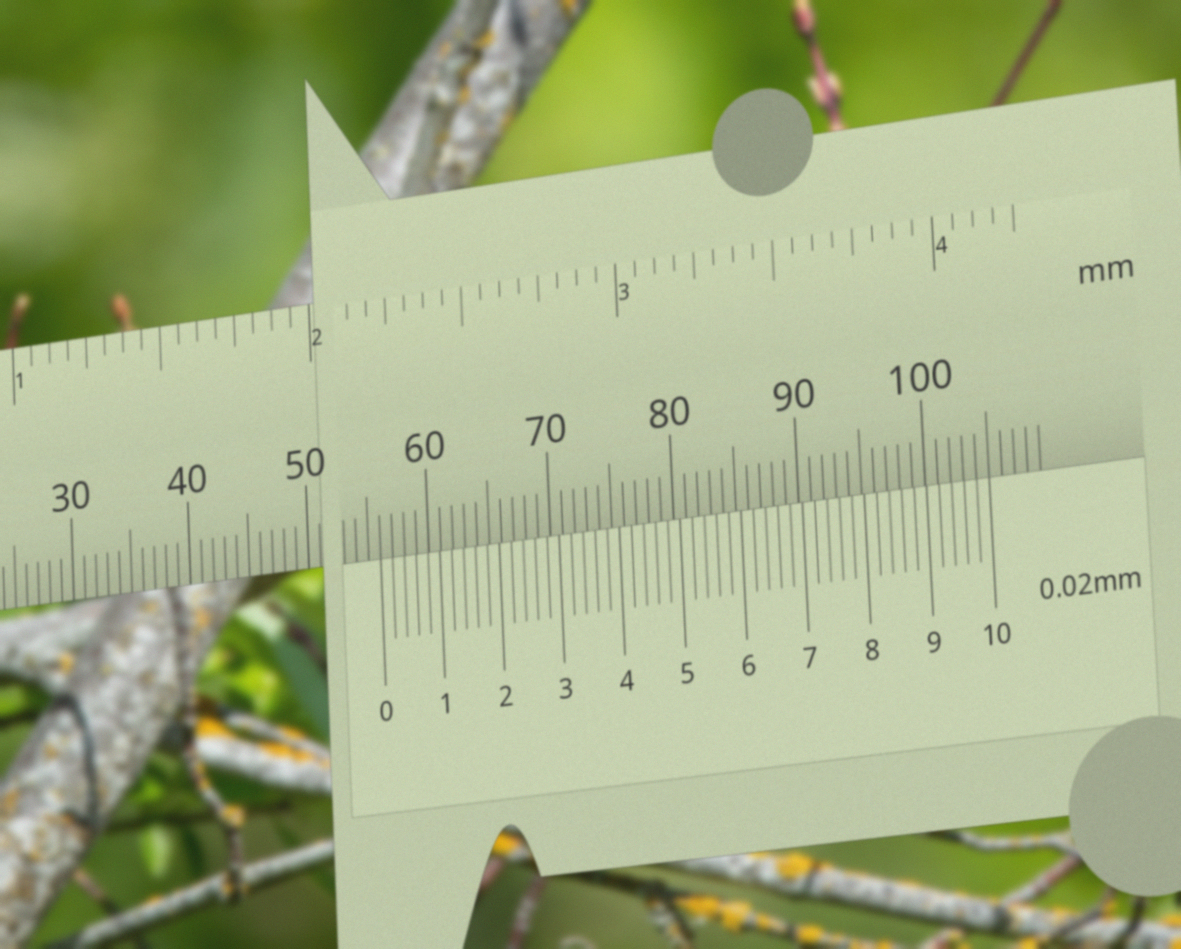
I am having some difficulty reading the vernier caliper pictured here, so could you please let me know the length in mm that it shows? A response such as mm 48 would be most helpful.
mm 56.0
